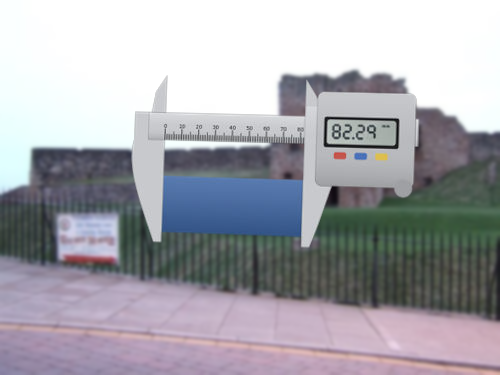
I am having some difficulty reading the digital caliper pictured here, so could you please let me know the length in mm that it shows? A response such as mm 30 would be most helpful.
mm 82.29
